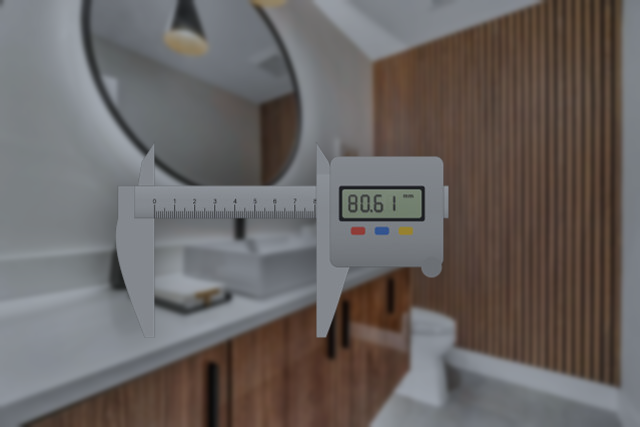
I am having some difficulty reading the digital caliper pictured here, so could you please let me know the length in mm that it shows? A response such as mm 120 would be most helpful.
mm 80.61
